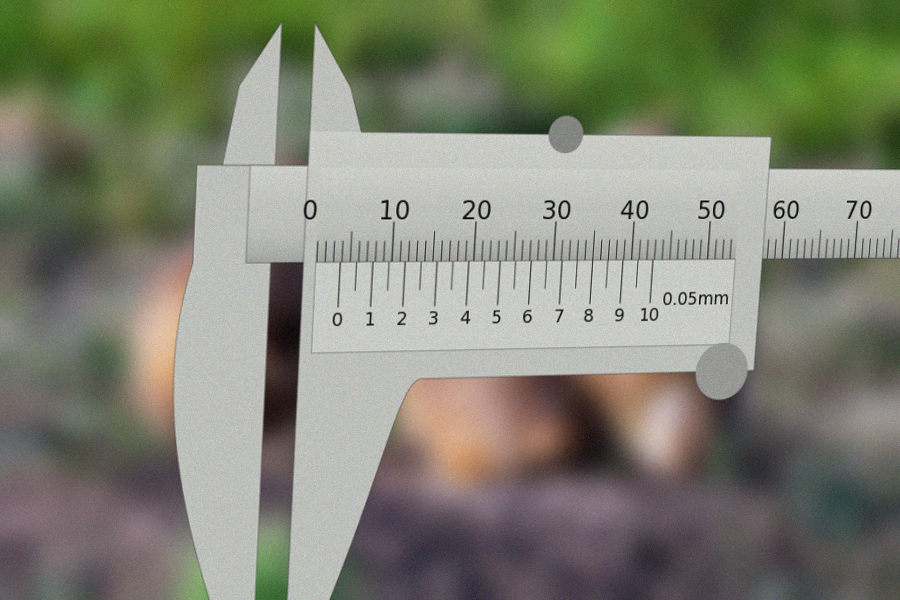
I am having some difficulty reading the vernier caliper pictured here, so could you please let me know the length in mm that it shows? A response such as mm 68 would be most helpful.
mm 3.8
